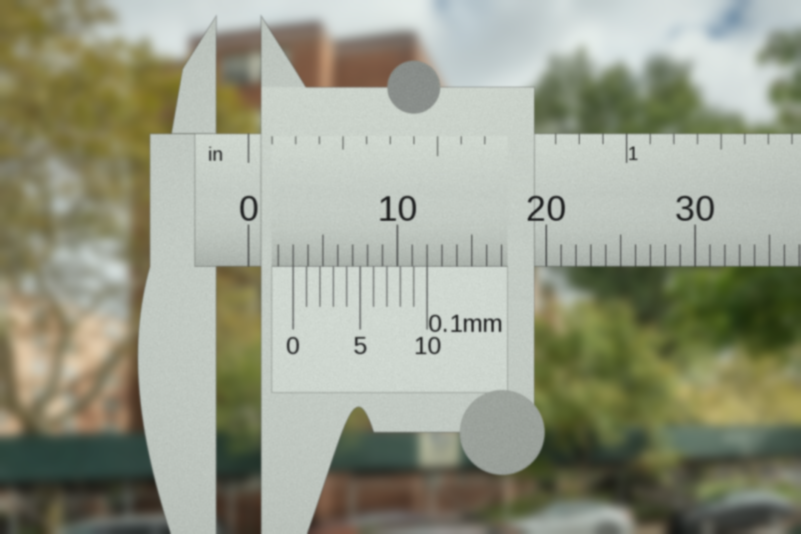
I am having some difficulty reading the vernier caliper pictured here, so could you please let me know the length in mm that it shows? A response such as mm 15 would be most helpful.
mm 3.0
